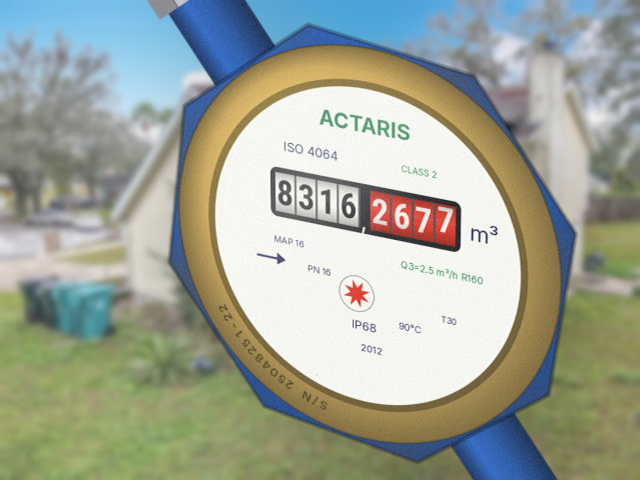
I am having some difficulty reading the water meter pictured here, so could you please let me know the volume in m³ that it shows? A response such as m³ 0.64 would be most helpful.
m³ 8316.2677
